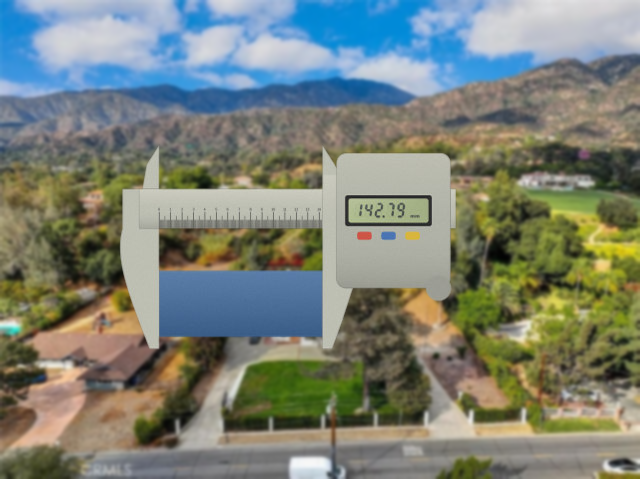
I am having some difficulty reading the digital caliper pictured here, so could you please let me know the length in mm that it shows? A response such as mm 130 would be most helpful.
mm 142.79
